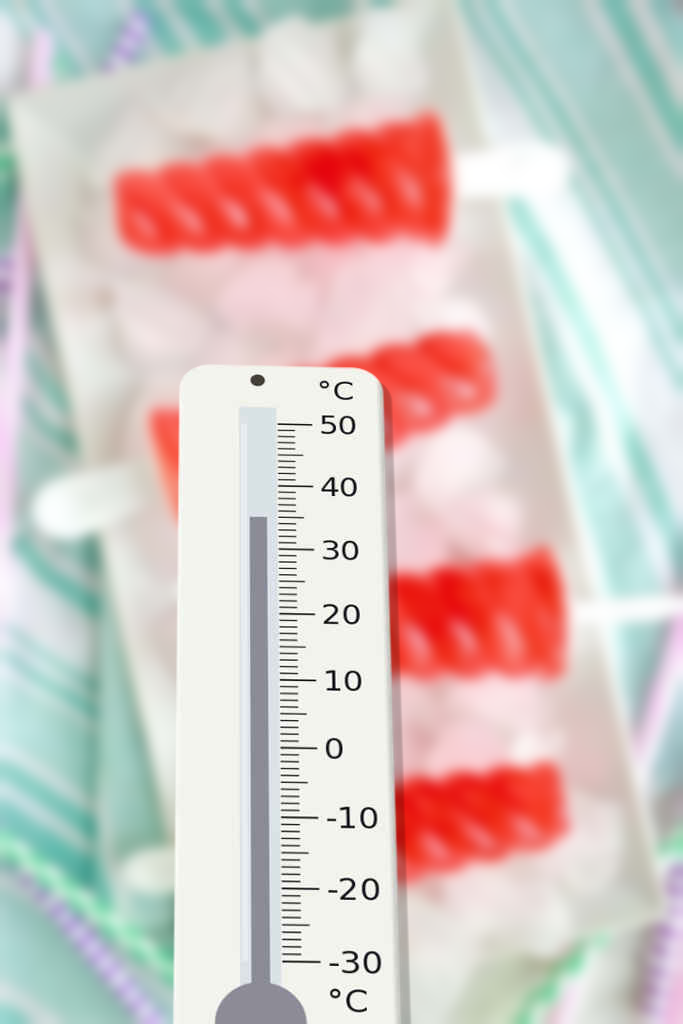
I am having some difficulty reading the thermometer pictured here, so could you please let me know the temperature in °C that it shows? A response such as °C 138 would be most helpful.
°C 35
